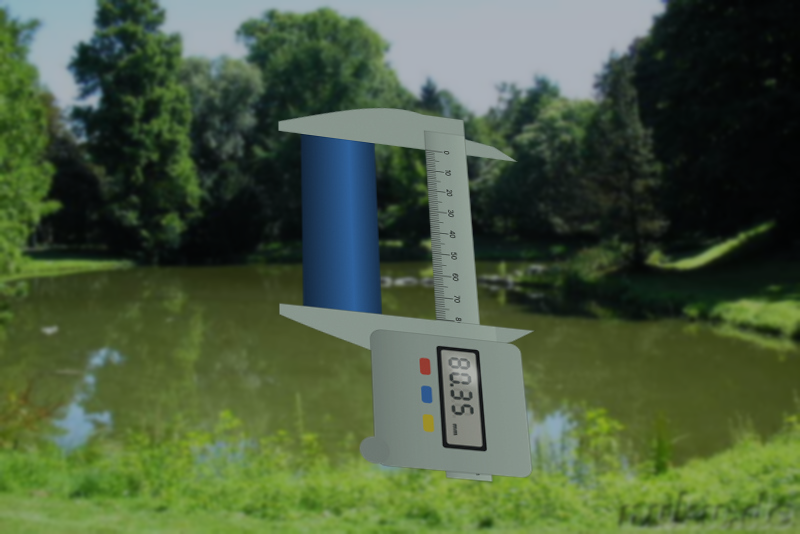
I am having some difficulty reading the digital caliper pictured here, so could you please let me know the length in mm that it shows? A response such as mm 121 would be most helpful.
mm 80.35
